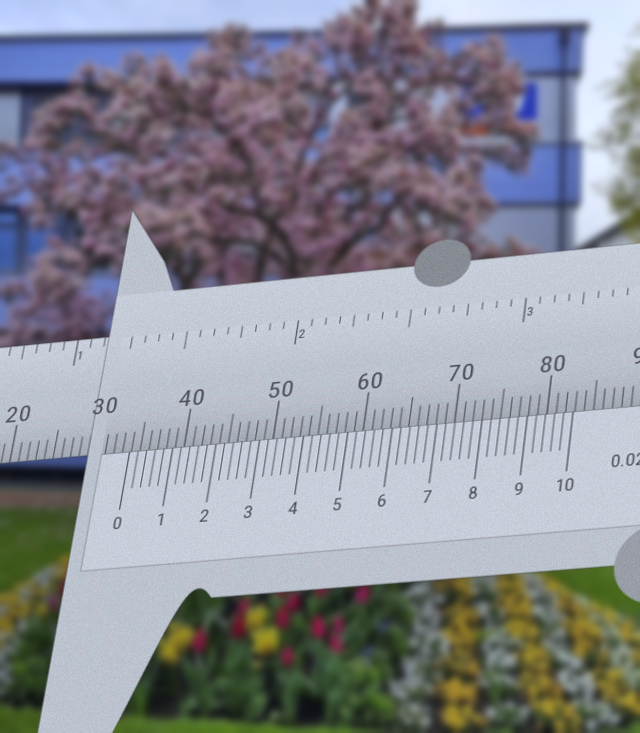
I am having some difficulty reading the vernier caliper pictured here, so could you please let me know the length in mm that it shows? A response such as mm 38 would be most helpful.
mm 33.8
